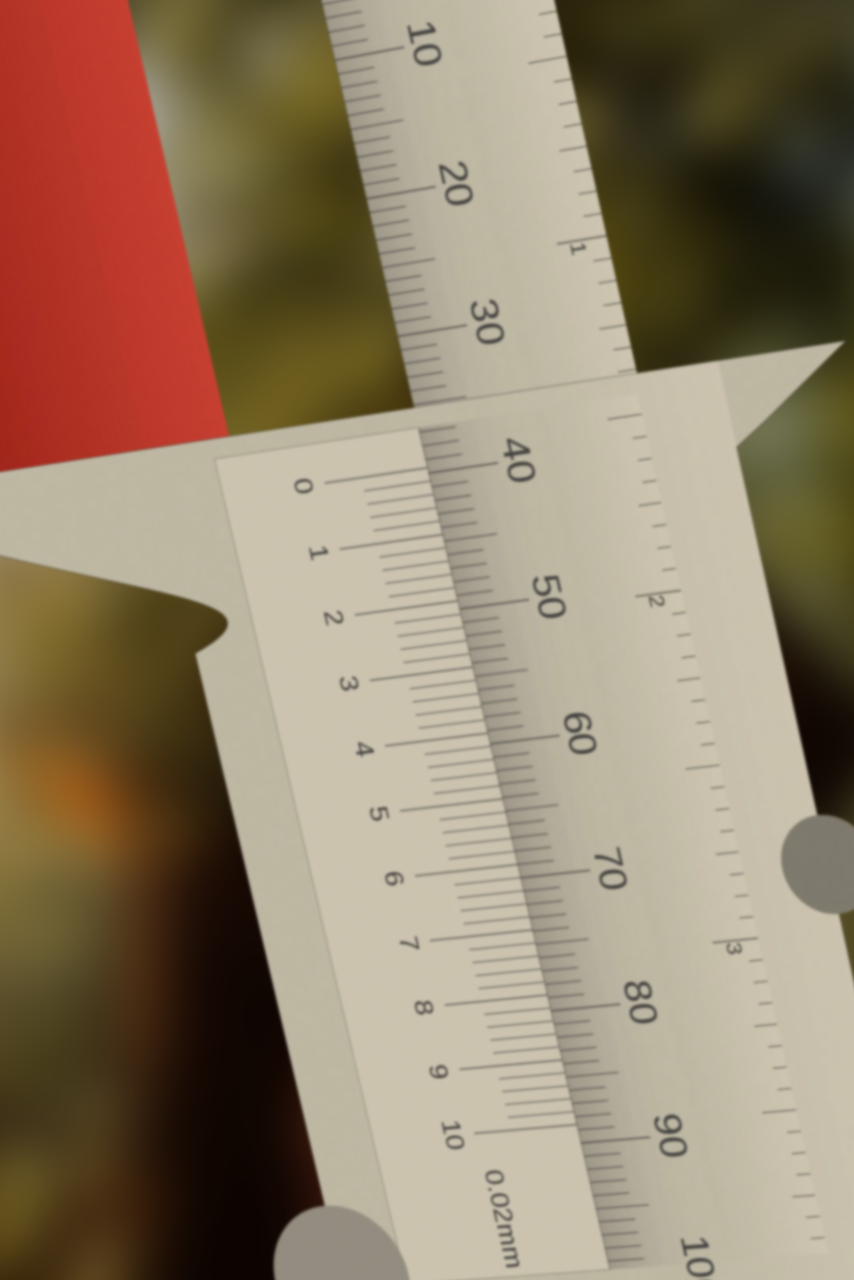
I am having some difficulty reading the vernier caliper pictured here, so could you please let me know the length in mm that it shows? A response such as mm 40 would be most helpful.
mm 39.6
